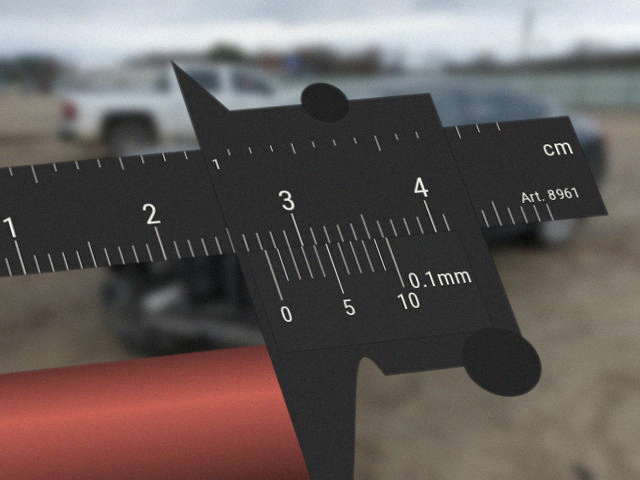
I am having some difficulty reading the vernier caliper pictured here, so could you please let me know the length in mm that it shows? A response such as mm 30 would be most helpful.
mm 27.2
